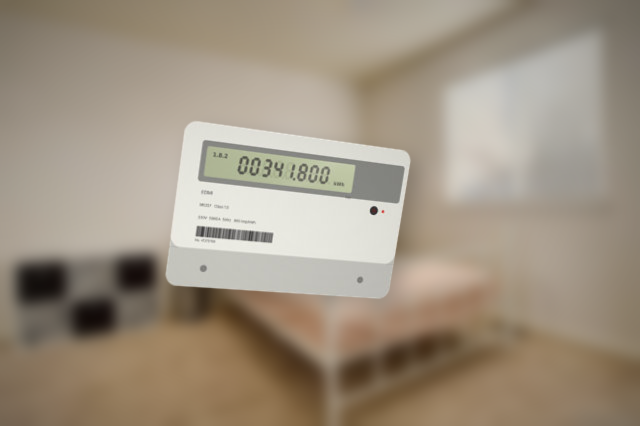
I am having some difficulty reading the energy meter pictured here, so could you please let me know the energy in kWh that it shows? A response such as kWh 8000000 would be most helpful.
kWh 341.800
